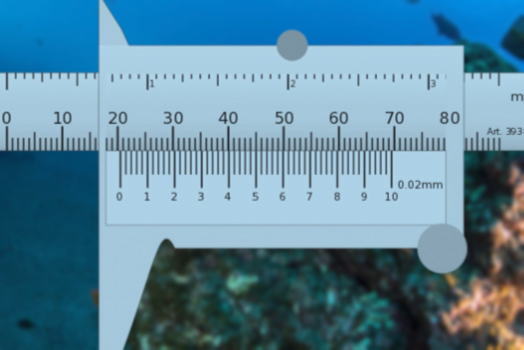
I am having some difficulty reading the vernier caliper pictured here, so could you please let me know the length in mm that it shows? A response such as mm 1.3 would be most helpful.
mm 20.5
